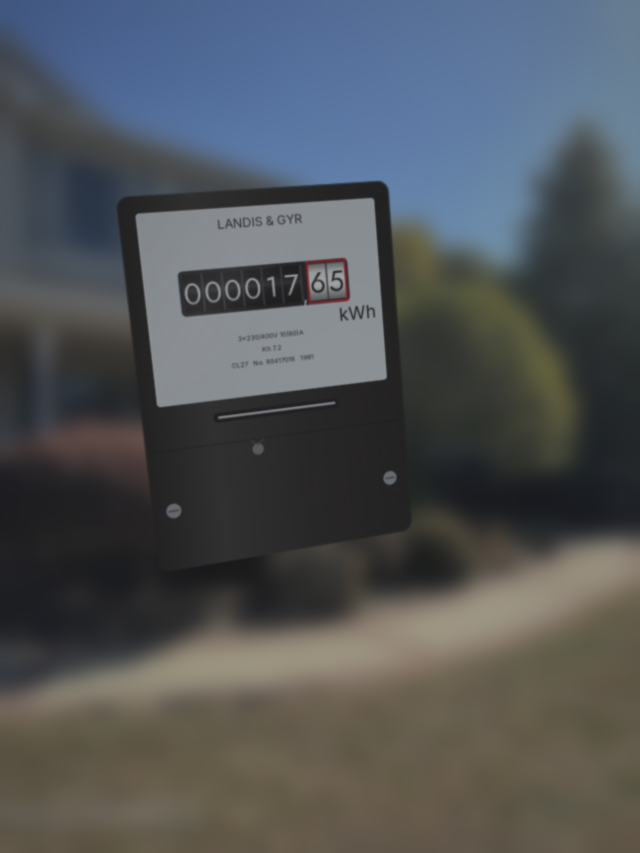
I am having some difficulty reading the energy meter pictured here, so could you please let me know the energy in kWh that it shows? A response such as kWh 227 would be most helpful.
kWh 17.65
